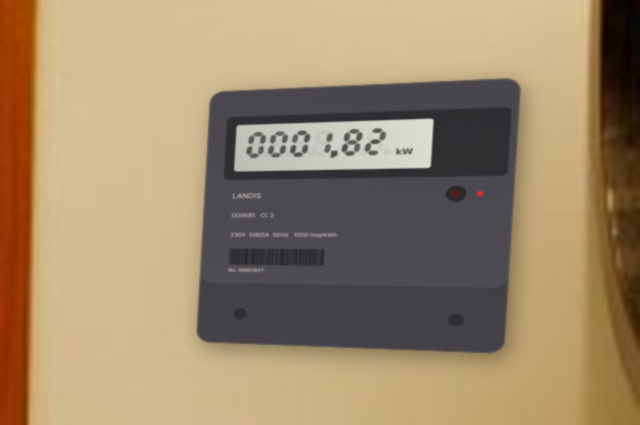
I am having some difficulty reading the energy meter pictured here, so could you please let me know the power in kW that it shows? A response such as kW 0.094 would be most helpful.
kW 1.82
